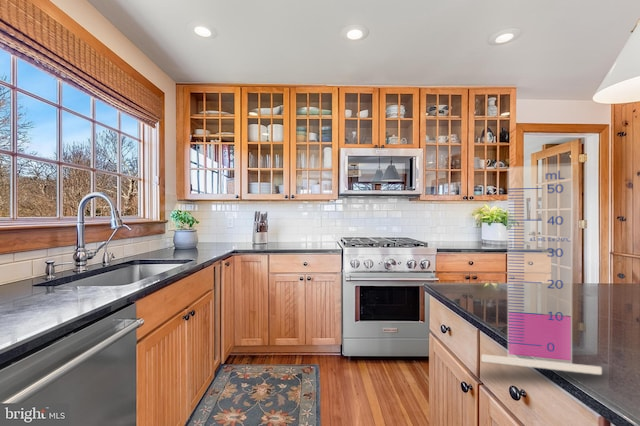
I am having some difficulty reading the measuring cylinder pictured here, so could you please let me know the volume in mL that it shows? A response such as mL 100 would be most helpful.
mL 10
